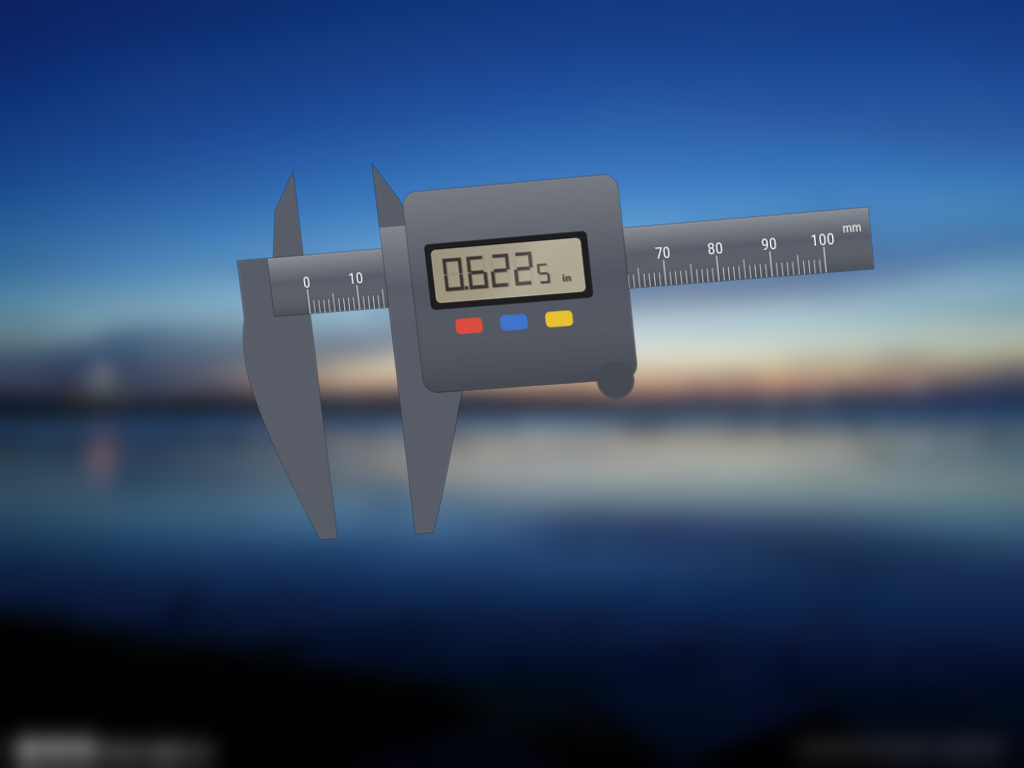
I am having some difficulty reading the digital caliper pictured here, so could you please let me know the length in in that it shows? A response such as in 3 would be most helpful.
in 0.6225
